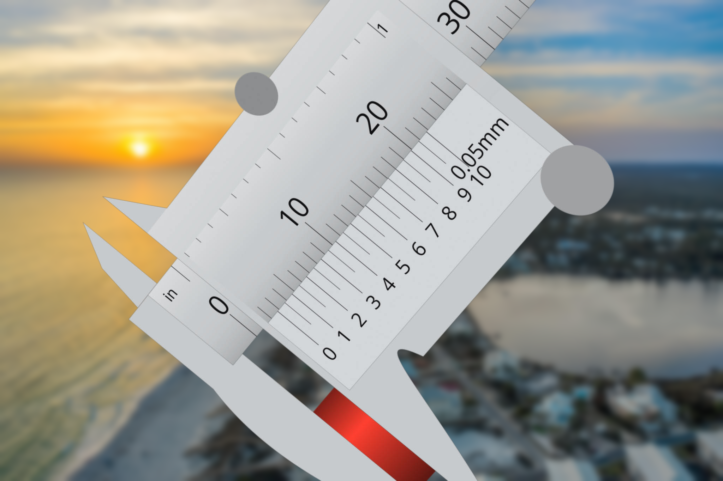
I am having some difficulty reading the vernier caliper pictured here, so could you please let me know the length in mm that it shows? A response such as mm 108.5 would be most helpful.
mm 2.8
